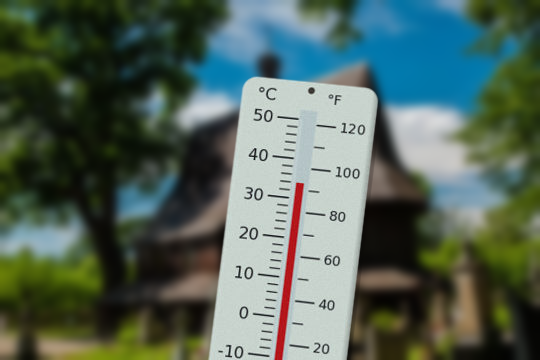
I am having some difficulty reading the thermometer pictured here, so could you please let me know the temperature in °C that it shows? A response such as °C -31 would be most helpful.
°C 34
